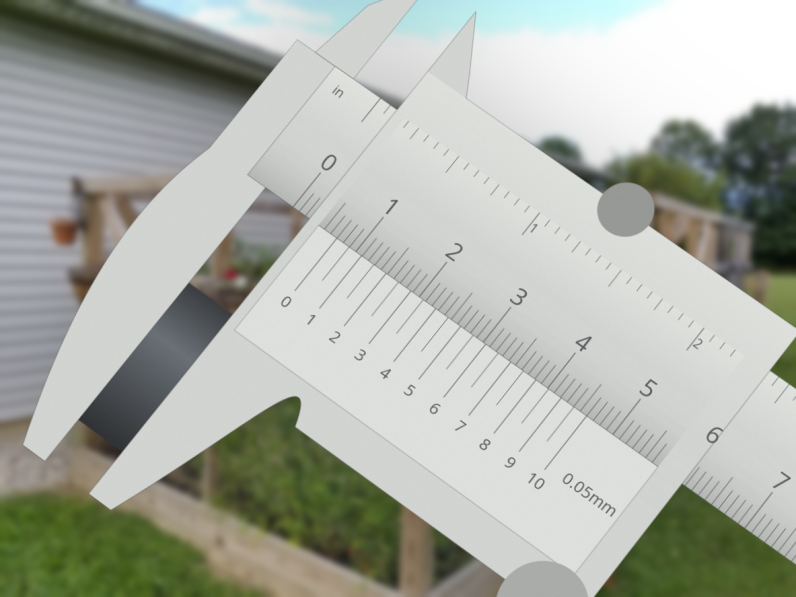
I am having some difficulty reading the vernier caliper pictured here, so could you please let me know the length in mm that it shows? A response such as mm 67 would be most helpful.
mm 7.0
